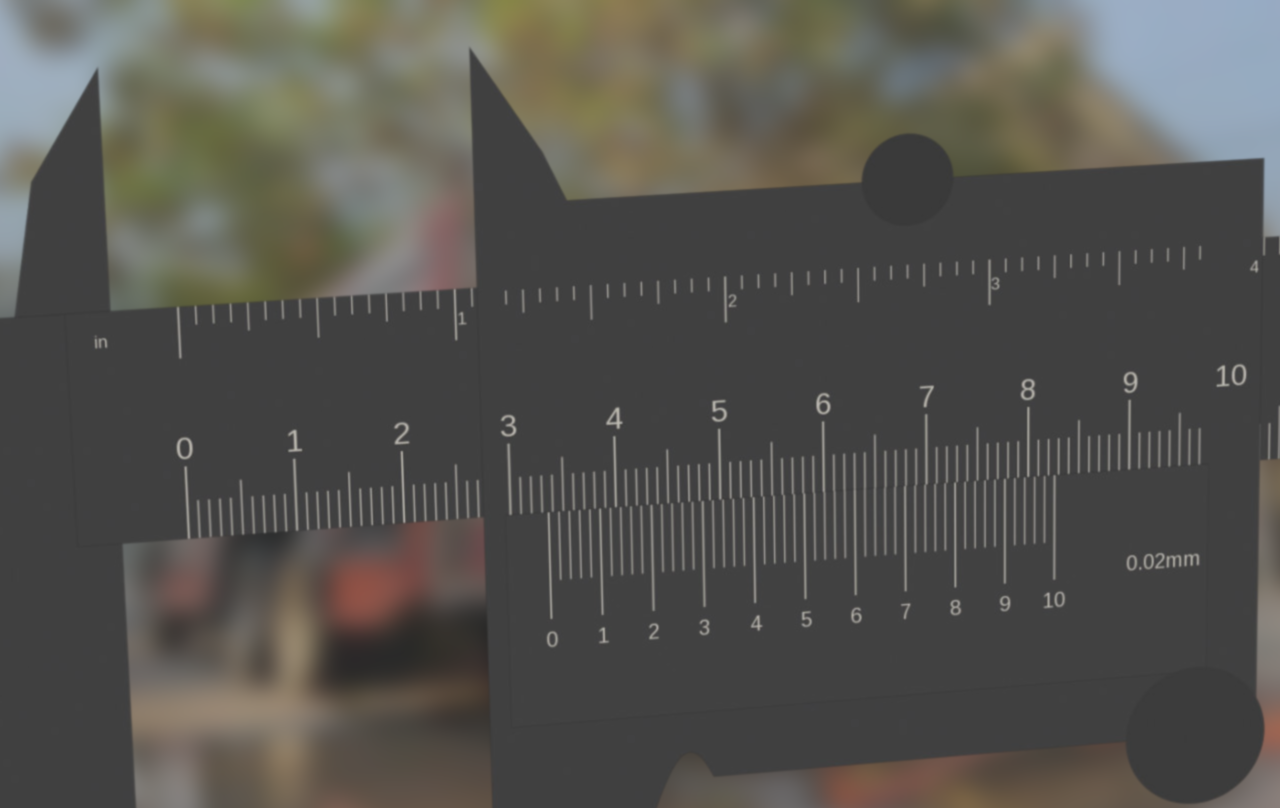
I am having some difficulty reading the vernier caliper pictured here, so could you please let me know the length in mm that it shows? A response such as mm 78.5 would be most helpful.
mm 33.6
